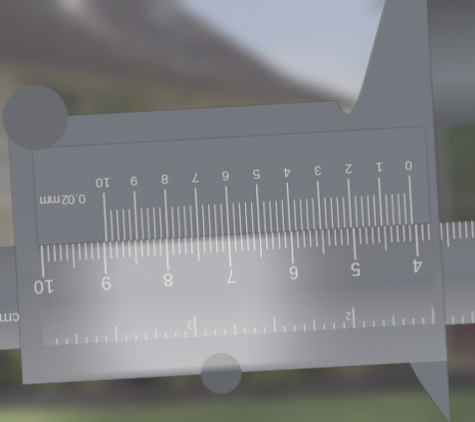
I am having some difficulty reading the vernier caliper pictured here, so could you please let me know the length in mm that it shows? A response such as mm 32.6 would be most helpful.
mm 40.6
